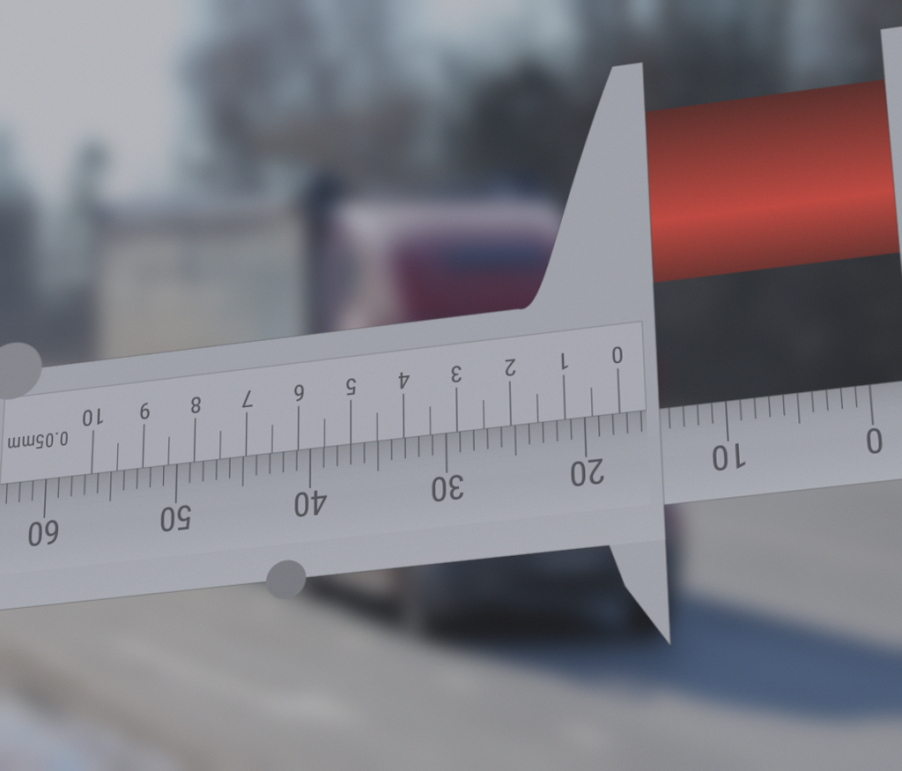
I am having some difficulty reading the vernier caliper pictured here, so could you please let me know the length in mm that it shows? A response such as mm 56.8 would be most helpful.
mm 17.5
